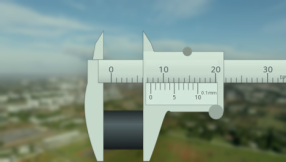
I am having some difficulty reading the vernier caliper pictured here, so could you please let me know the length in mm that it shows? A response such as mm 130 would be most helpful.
mm 7.6
